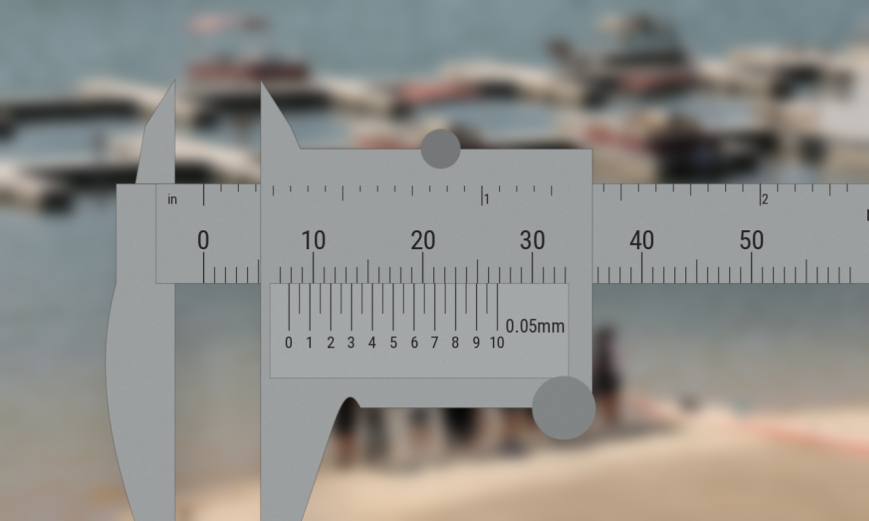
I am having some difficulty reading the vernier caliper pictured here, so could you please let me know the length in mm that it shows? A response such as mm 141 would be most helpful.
mm 7.8
